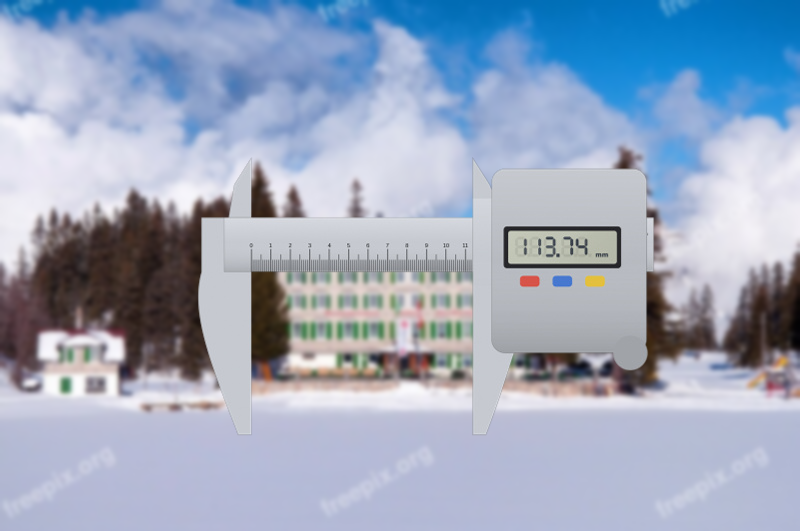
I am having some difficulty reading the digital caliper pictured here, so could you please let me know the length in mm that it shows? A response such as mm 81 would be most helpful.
mm 113.74
